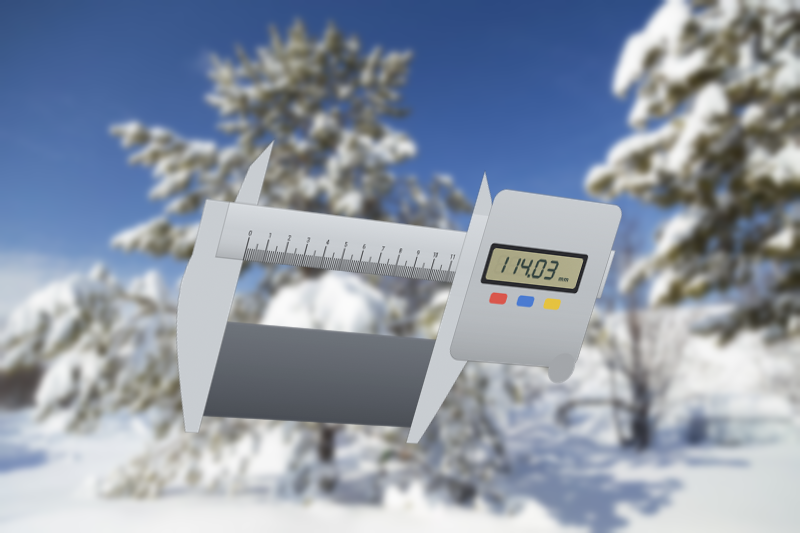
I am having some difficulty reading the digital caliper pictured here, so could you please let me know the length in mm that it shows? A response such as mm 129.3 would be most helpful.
mm 114.03
